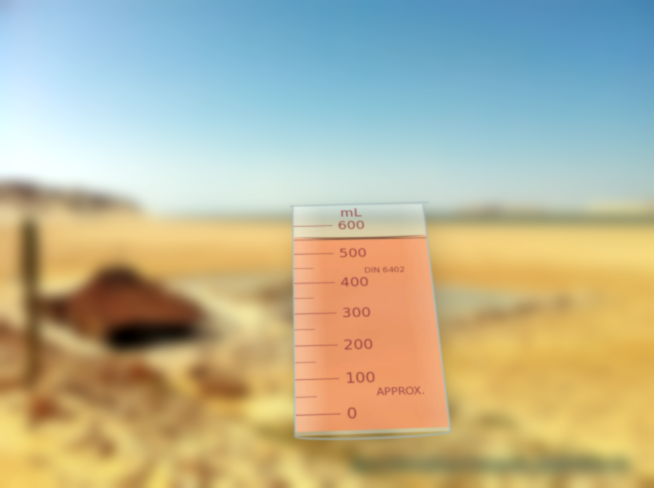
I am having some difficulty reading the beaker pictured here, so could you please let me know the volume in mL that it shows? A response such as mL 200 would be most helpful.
mL 550
